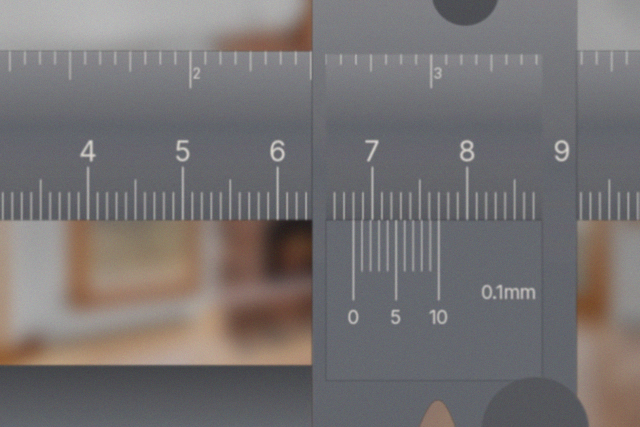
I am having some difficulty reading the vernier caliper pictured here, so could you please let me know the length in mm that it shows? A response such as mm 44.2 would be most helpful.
mm 68.0
